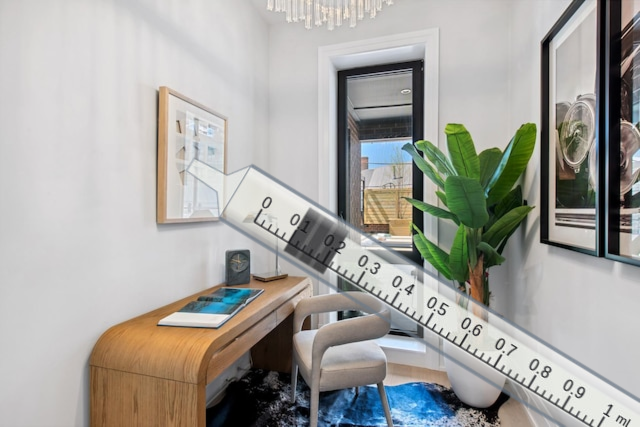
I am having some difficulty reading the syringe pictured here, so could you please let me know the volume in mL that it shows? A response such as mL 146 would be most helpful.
mL 0.1
